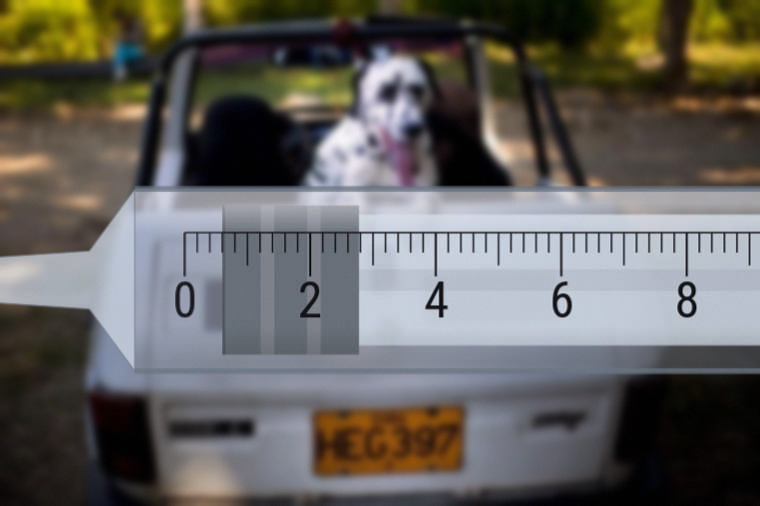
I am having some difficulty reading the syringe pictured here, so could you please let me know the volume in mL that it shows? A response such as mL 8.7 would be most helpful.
mL 0.6
